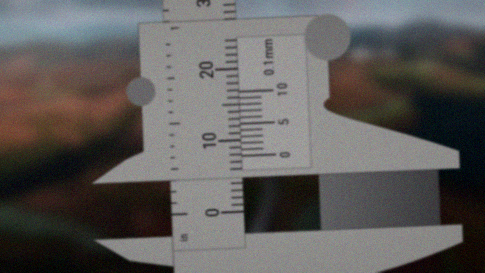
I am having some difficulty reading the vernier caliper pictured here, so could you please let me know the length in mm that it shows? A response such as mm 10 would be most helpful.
mm 7.8
